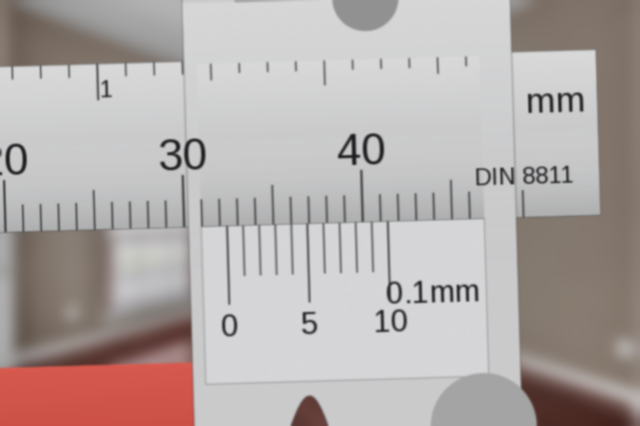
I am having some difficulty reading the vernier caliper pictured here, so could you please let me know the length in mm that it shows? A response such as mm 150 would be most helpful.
mm 32.4
